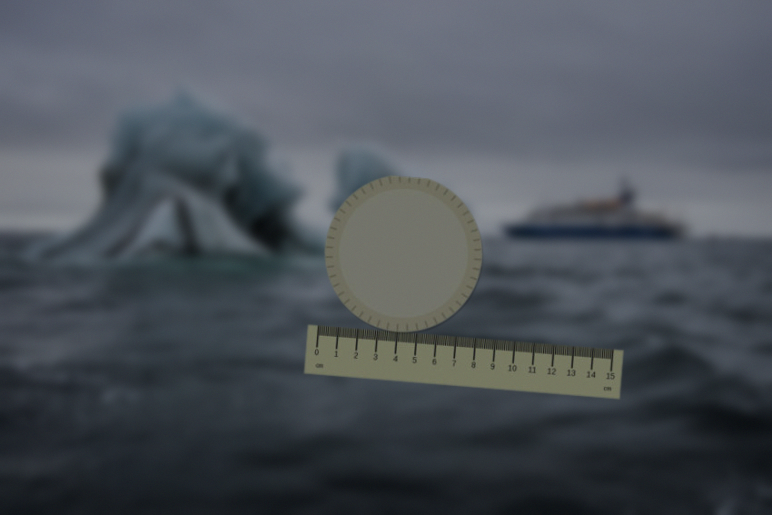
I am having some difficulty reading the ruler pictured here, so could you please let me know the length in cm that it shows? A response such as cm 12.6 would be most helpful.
cm 8
